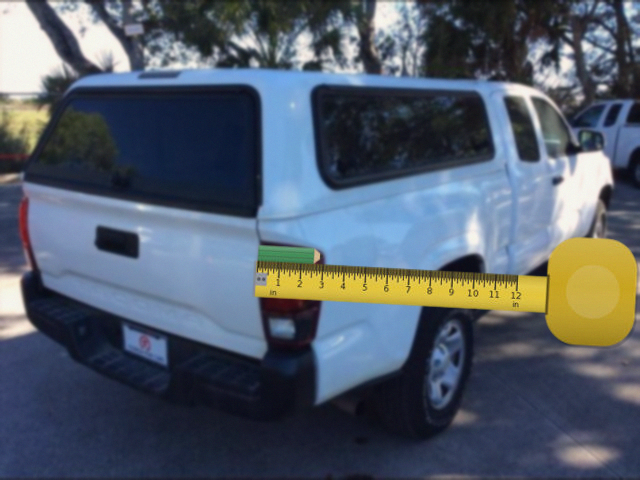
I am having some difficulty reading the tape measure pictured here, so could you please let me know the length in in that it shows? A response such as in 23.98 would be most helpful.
in 3
